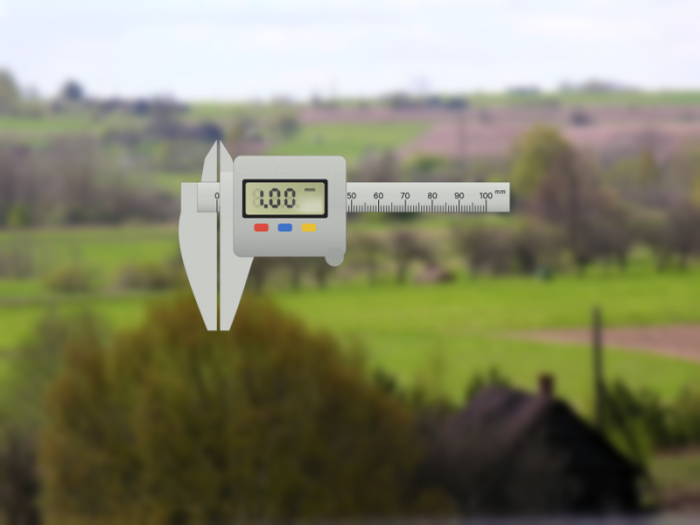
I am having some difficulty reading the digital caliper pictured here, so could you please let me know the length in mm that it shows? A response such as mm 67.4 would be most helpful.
mm 1.00
